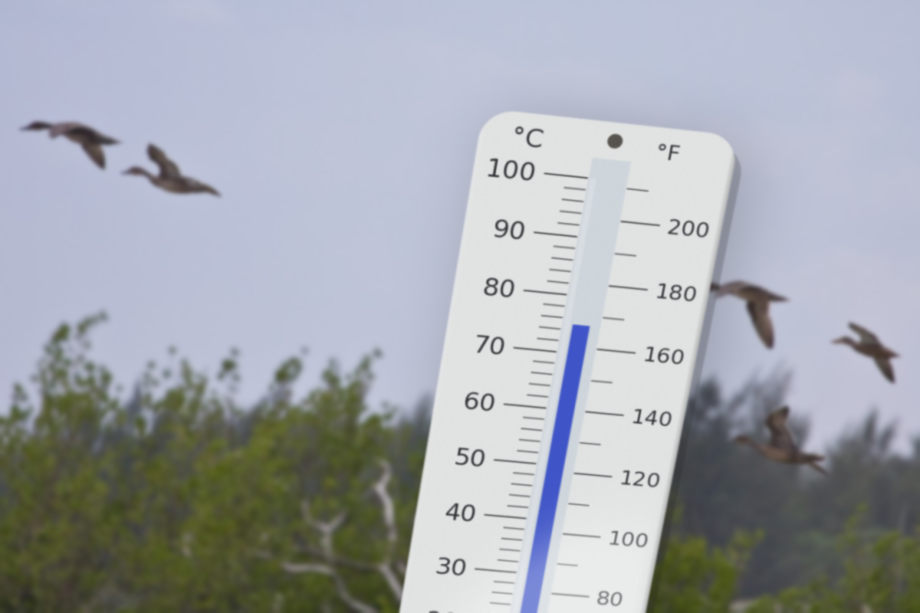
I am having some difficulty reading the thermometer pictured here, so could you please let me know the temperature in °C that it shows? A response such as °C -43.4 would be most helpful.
°C 75
